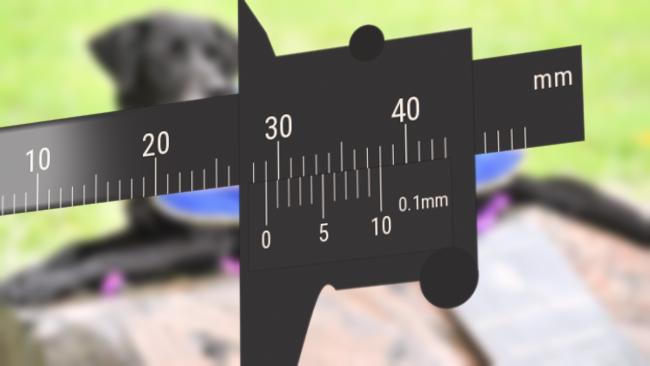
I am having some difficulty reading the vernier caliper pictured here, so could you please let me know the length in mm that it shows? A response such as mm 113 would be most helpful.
mm 29.0
